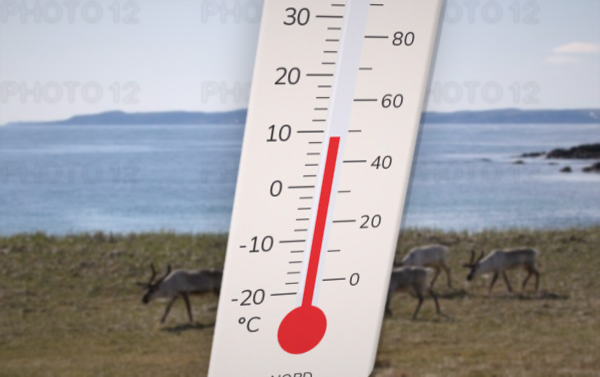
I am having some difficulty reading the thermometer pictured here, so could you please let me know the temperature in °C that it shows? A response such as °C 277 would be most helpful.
°C 9
